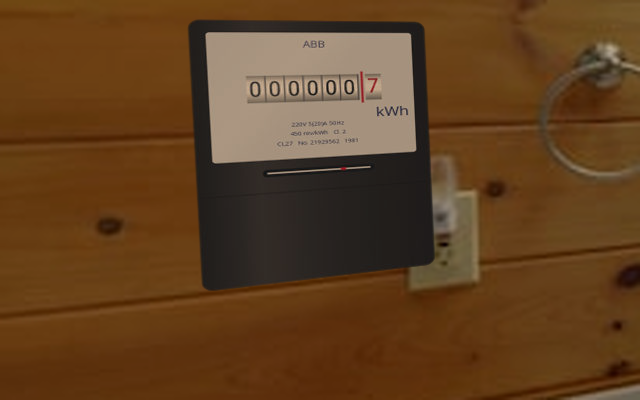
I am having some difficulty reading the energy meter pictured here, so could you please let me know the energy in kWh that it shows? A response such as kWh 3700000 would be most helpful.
kWh 0.7
